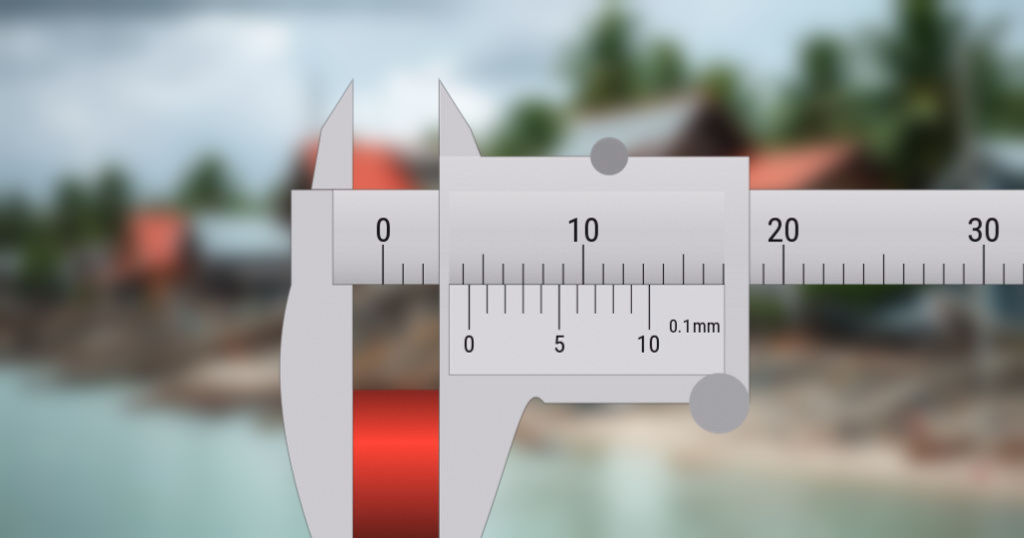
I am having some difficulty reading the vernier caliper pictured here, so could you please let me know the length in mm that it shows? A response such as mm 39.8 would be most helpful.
mm 4.3
